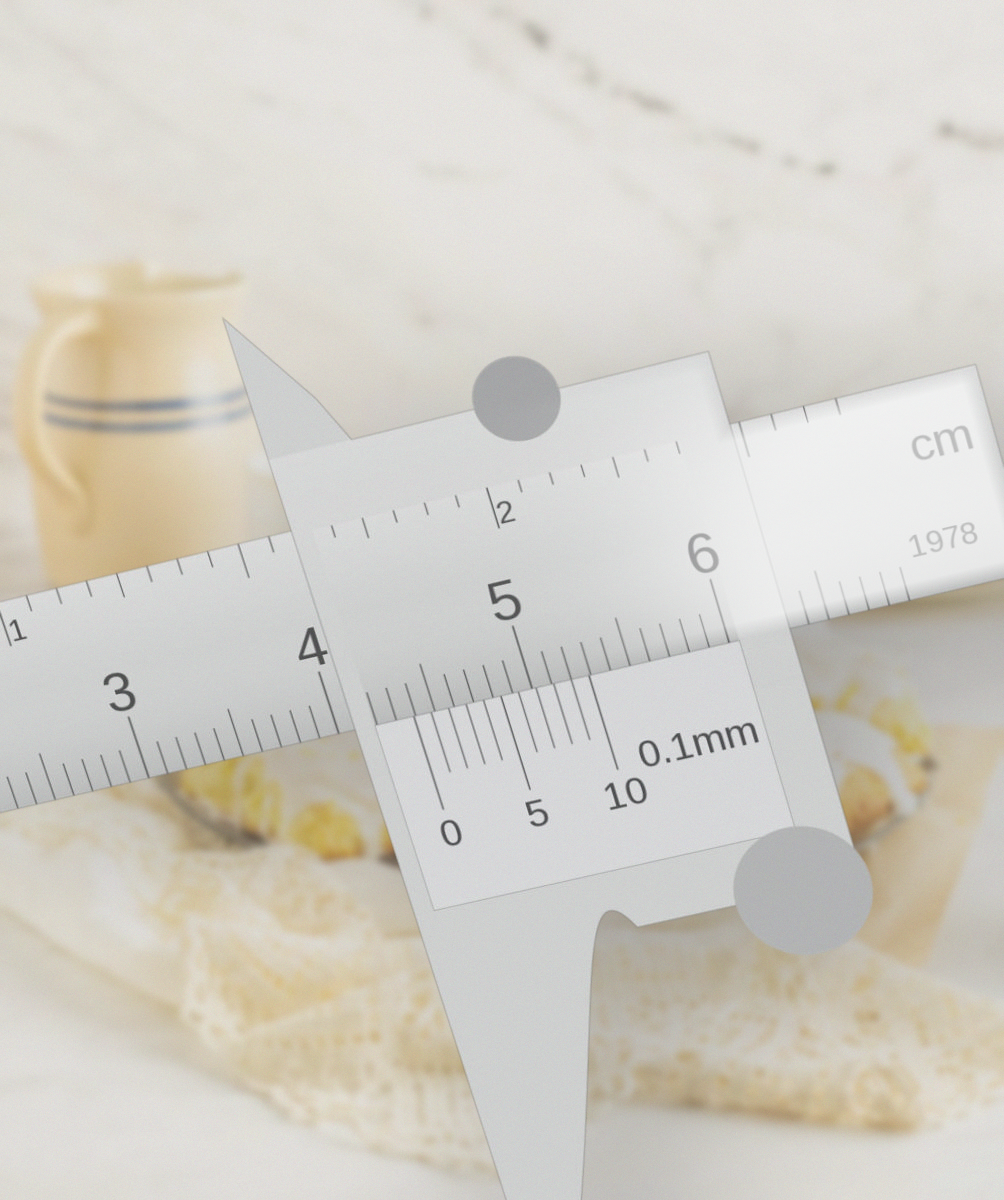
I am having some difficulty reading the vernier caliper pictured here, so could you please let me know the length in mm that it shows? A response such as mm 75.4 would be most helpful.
mm 43.9
